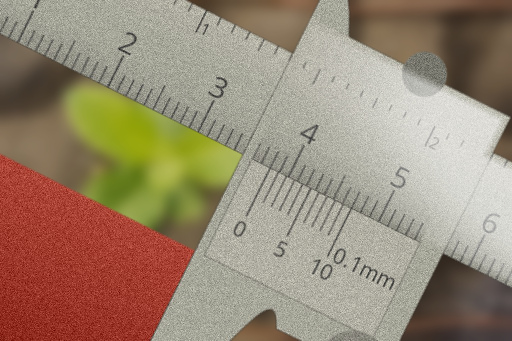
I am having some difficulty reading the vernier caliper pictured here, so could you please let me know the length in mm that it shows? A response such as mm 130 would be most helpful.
mm 38.0
